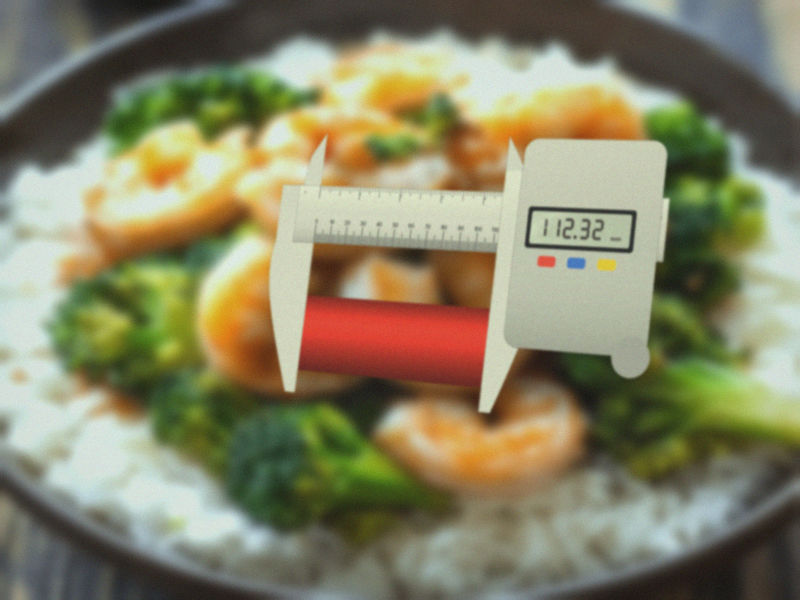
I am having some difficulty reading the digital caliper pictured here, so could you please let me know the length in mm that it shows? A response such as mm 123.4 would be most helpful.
mm 112.32
